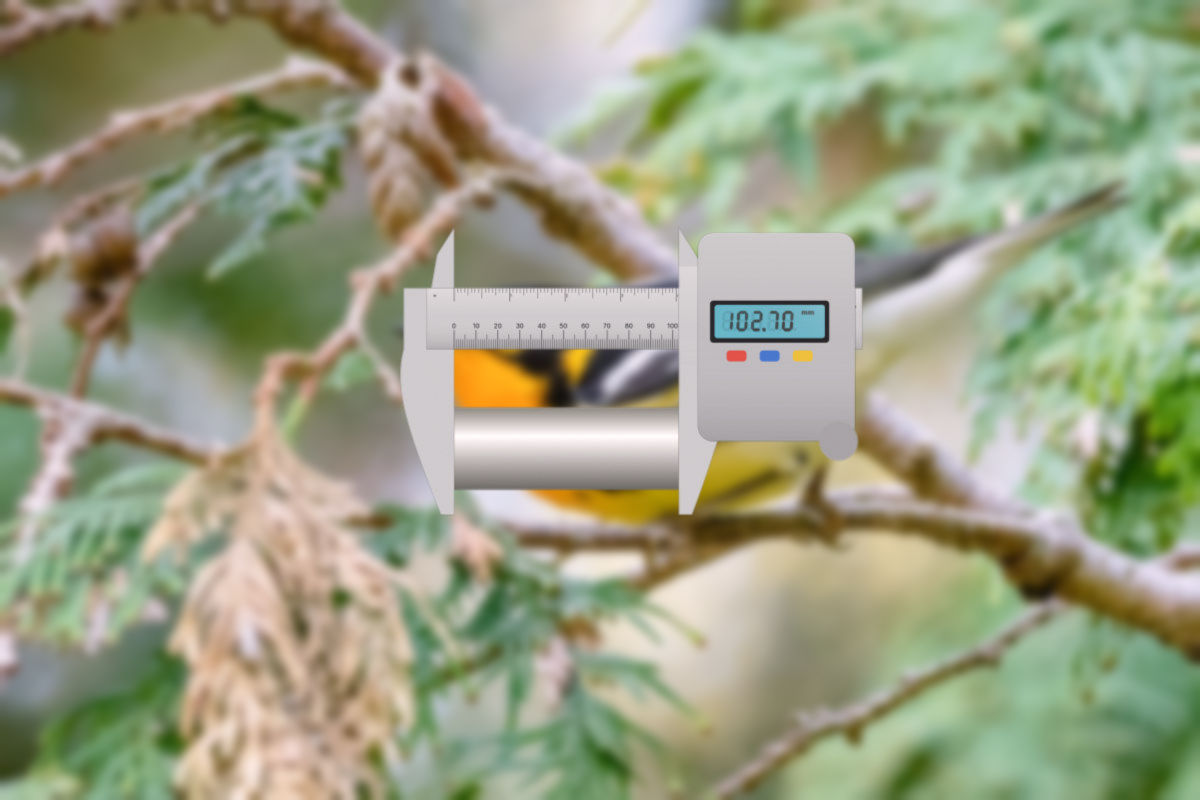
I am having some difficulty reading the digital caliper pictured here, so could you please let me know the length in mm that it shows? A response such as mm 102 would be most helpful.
mm 102.70
